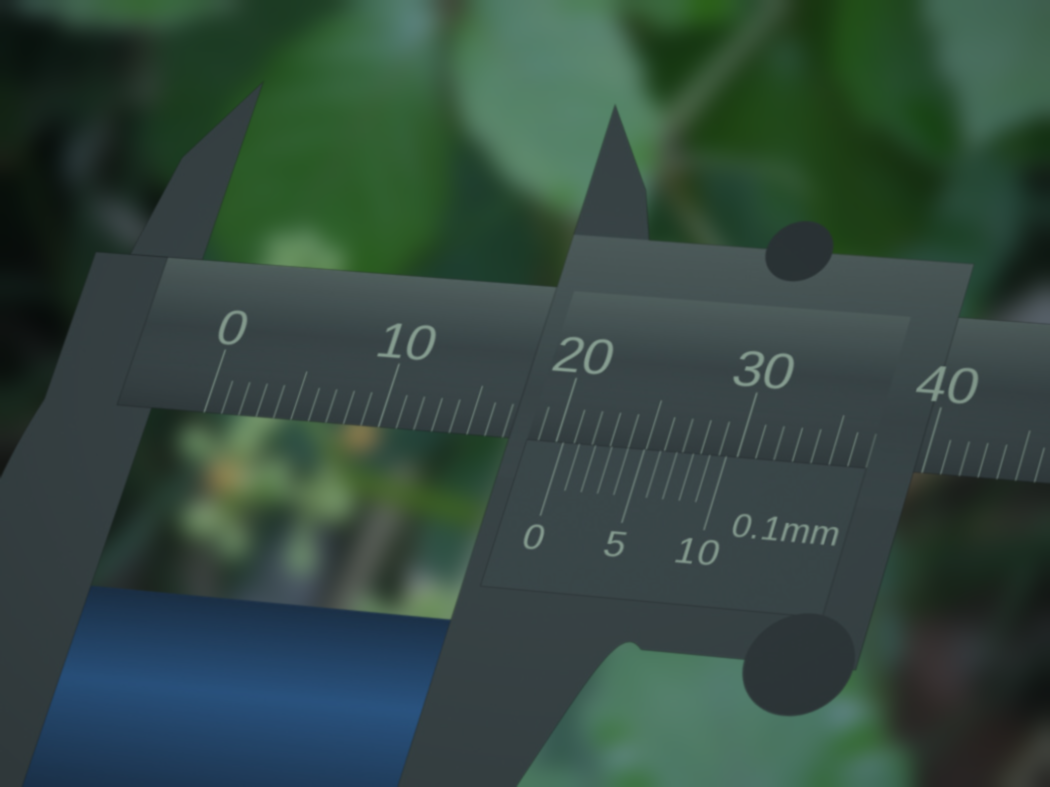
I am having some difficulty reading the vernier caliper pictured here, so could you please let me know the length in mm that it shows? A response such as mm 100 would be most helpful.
mm 20.4
